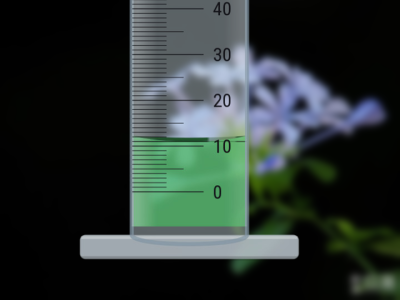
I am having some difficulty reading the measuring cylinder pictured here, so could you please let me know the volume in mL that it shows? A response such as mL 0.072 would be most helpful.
mL 11
